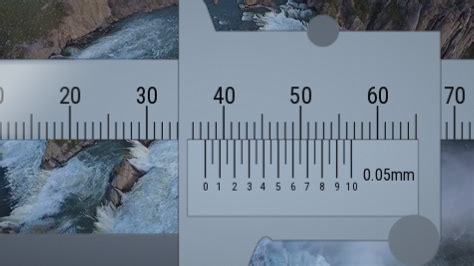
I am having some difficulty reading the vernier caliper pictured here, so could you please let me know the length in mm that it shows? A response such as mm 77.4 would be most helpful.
mm 37.6
